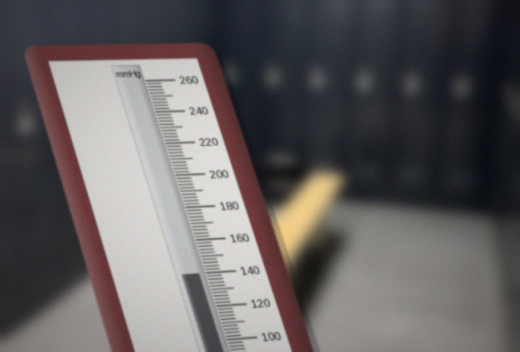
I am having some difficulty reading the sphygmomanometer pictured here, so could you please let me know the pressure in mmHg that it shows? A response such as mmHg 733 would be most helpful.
mmHg 140
